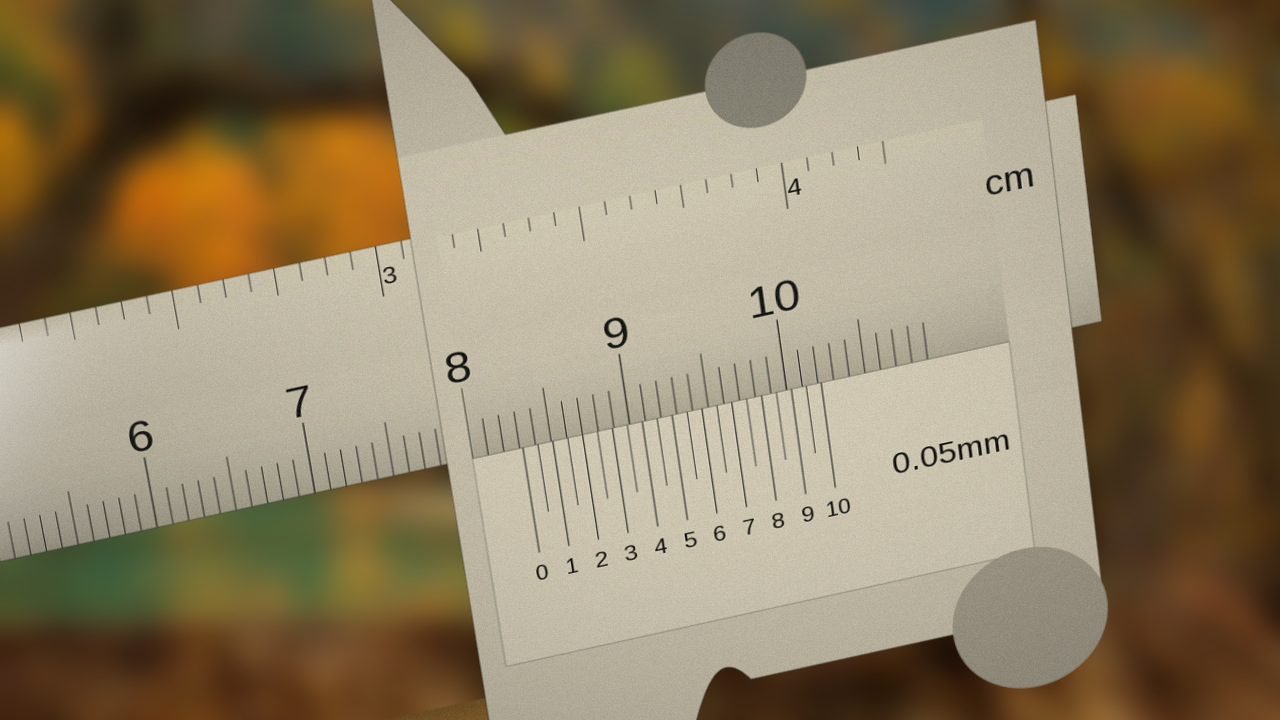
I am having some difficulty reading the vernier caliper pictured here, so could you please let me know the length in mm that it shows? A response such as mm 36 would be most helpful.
mm 83.2
